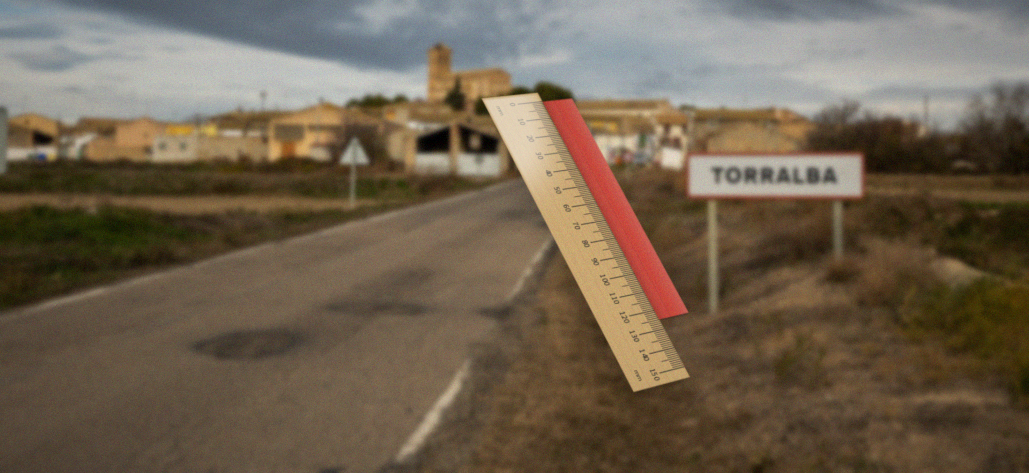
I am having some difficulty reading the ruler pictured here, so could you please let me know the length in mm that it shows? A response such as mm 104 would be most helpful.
mm 125
